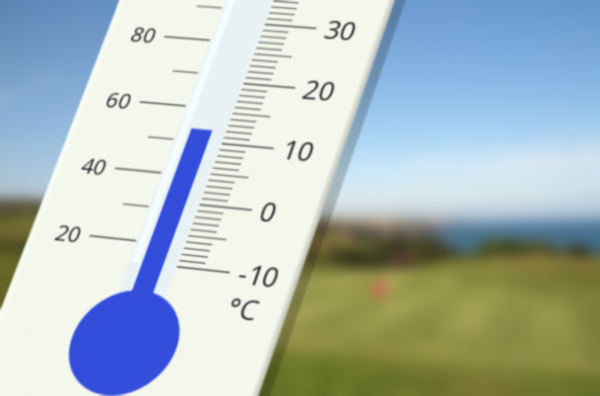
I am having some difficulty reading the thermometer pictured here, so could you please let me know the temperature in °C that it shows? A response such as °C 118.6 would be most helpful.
°C 12
